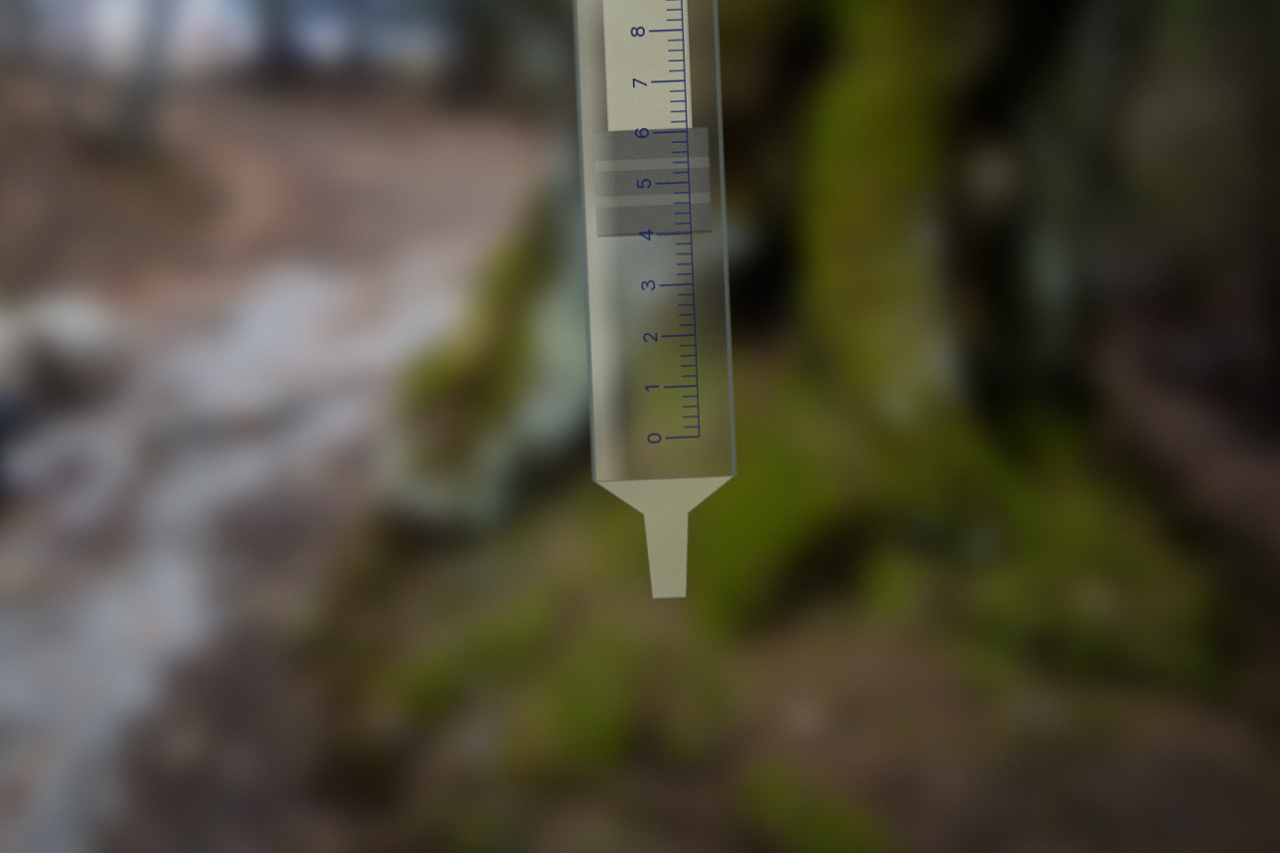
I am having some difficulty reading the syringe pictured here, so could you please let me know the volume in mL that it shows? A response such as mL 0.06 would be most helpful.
mL 4
